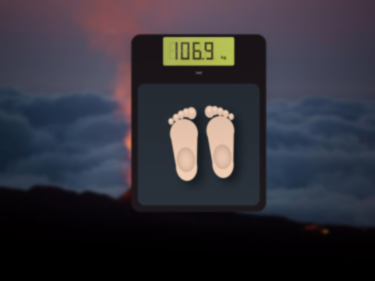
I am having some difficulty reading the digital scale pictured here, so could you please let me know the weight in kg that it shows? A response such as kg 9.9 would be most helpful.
kg 106.9
